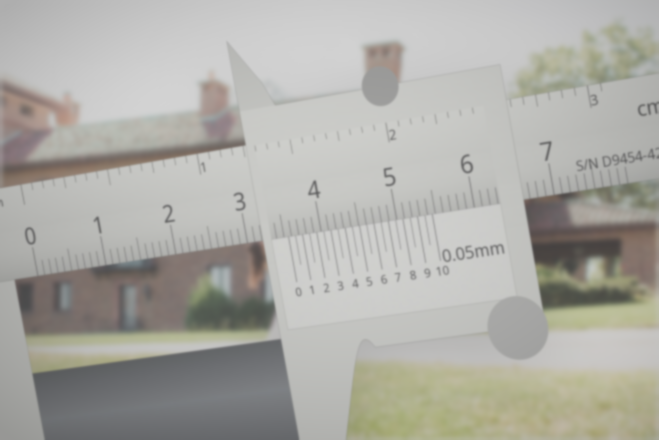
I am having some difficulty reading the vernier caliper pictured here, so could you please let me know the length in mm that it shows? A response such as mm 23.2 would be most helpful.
mm 35.6
